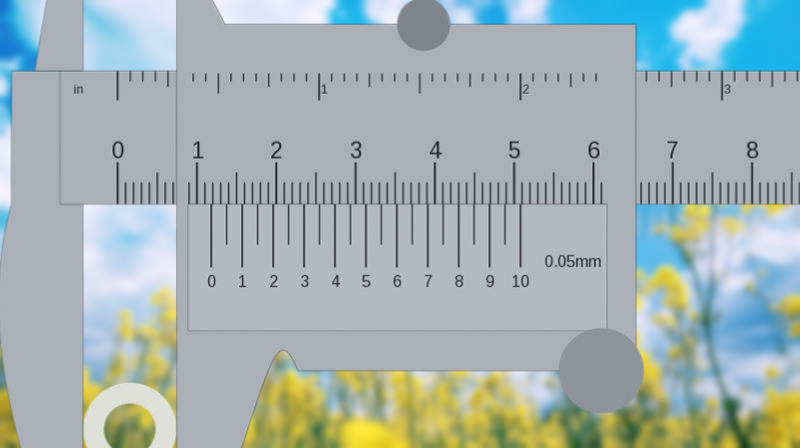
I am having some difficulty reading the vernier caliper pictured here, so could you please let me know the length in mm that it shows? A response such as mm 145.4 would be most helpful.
mm 11.8
